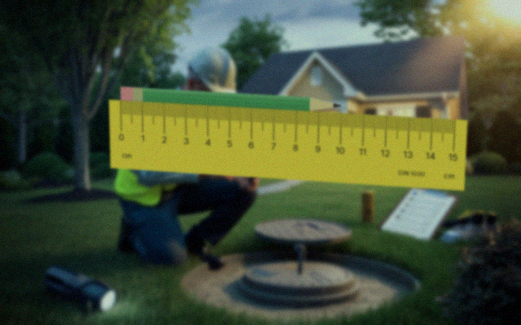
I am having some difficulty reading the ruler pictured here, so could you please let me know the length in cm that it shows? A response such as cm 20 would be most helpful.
cm 10
